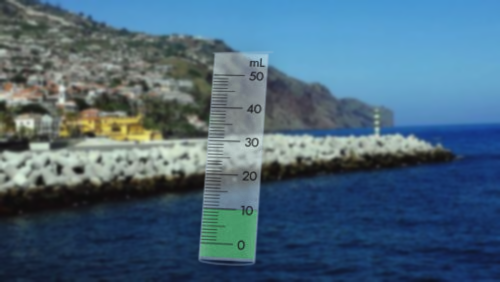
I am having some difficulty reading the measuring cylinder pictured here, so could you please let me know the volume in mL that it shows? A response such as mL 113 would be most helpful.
mL 10
